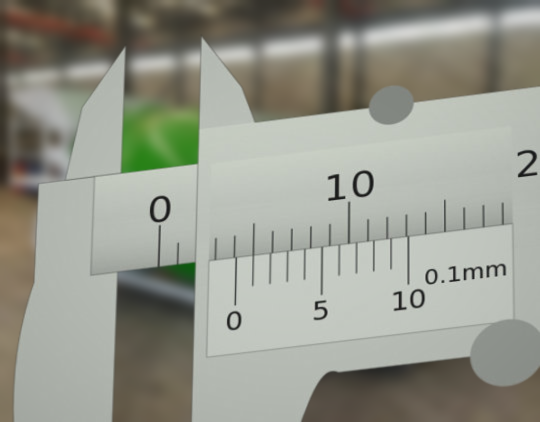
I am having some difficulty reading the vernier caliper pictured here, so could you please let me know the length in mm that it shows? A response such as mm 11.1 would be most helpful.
mm 4.1
